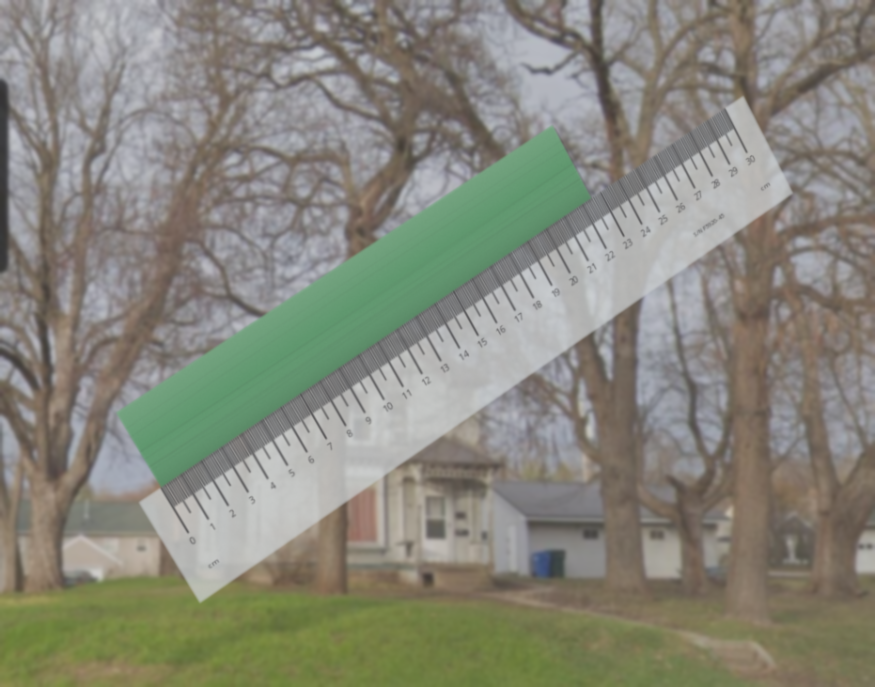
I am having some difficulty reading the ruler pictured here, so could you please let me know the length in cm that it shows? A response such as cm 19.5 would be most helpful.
cm 22.5
